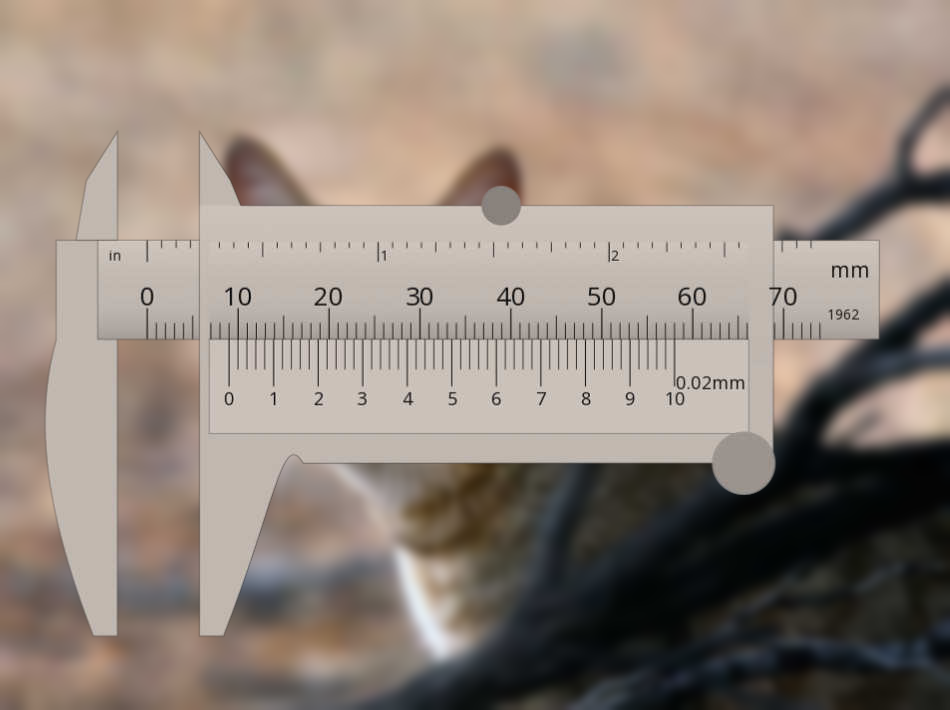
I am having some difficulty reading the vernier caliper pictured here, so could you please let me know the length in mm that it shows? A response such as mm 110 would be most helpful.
mm 9.0
